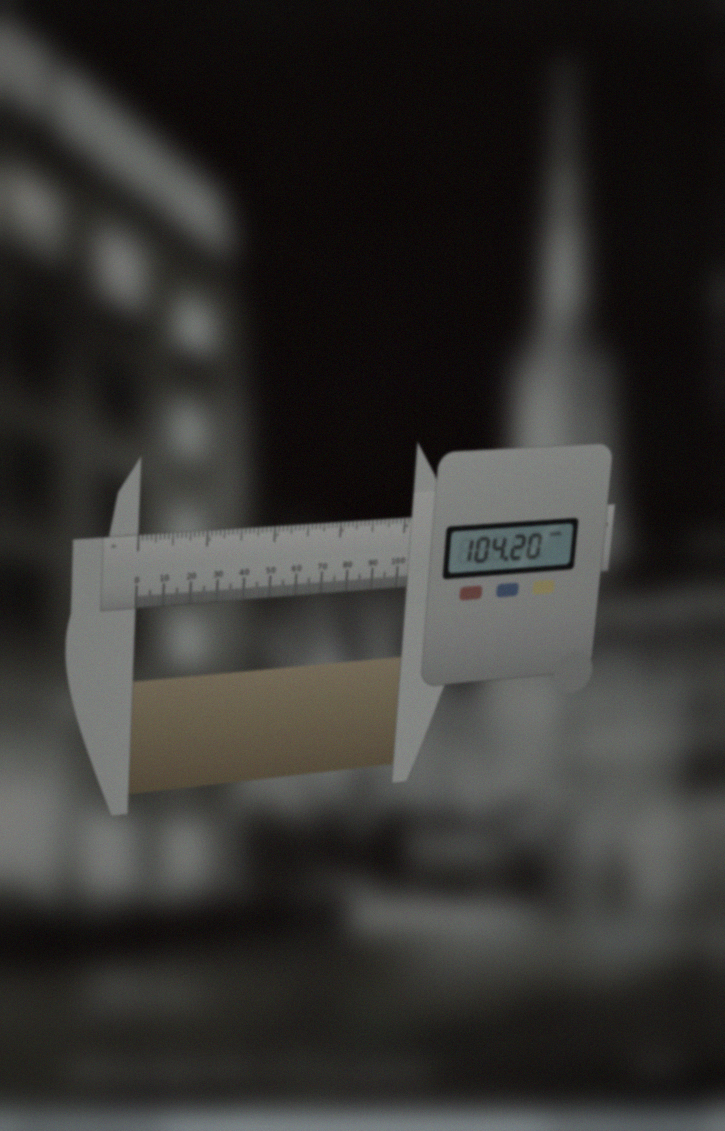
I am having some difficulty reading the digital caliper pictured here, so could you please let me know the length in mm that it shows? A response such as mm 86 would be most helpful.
mm 104.20
